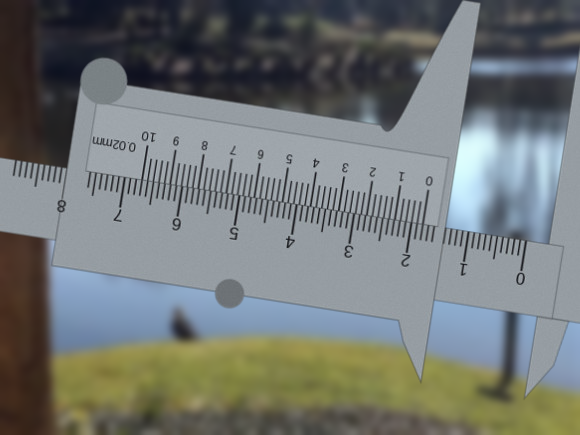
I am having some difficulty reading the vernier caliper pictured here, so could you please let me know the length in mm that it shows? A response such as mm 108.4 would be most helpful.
mm 18.0
